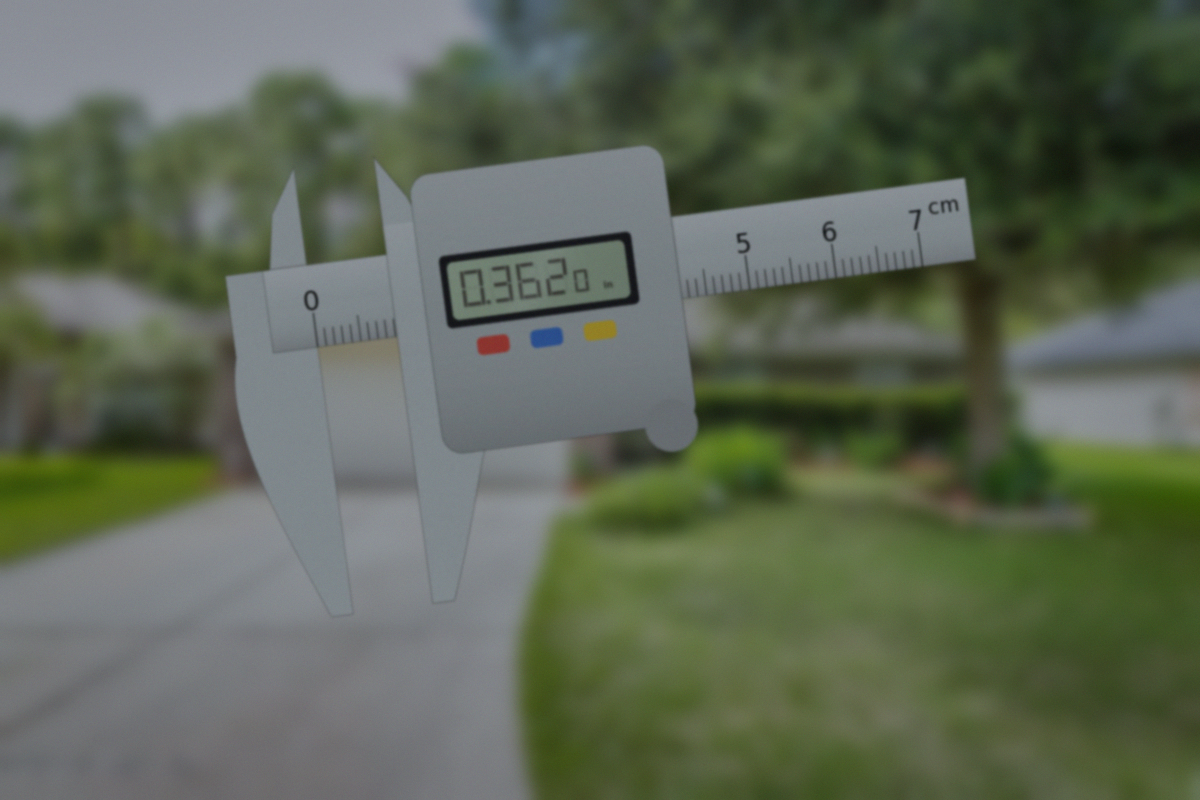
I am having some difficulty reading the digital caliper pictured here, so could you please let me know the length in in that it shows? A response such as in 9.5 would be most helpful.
in 0.3620
